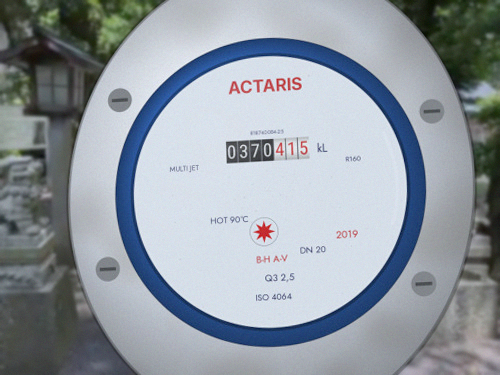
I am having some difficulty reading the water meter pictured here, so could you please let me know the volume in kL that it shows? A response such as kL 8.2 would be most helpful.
kL 370.415
